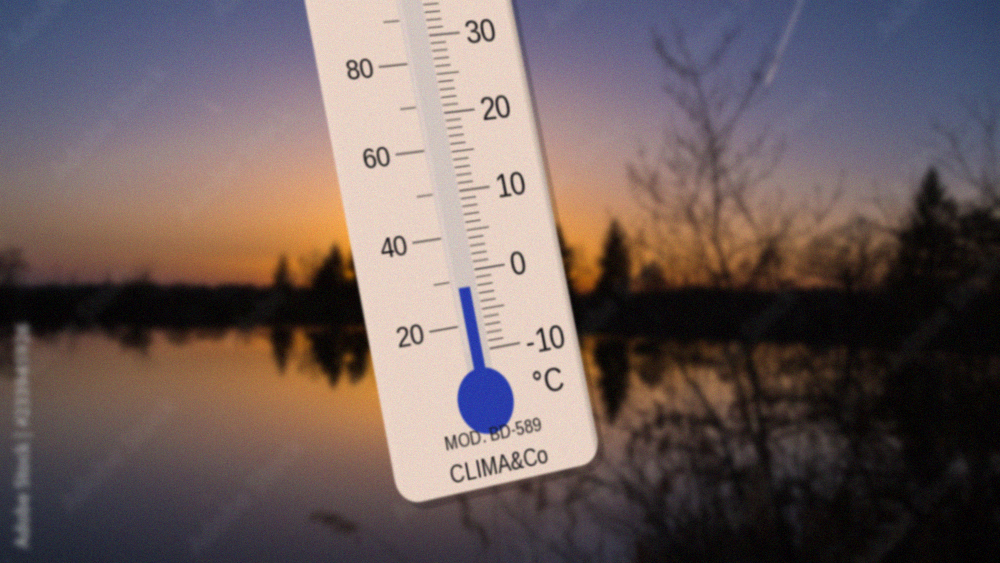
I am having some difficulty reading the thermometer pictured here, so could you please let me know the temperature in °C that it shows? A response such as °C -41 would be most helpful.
°C -2
